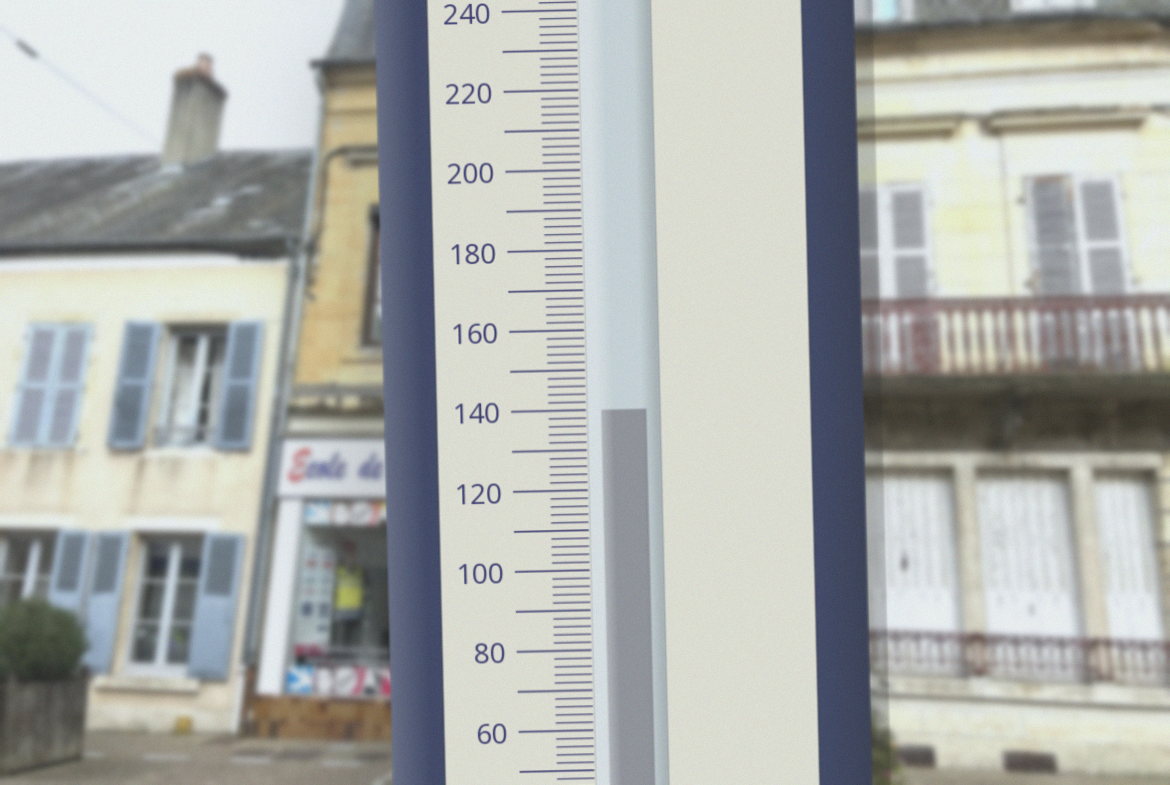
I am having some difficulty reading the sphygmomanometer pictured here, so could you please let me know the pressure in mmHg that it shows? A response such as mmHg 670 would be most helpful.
mmHg 140
